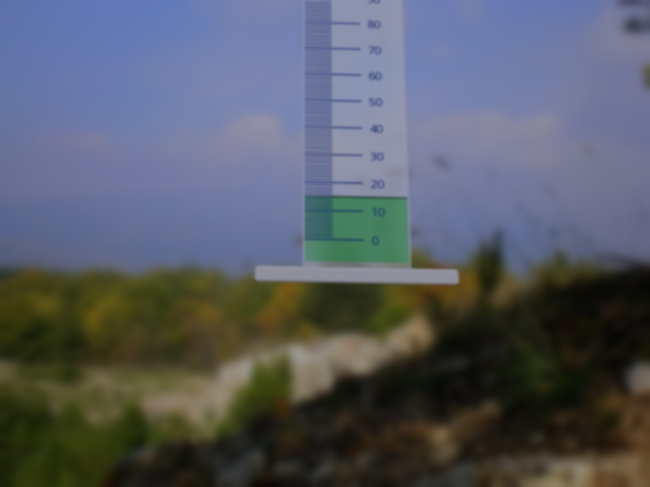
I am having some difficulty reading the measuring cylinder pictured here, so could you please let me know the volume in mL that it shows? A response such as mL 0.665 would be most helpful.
mL 15
